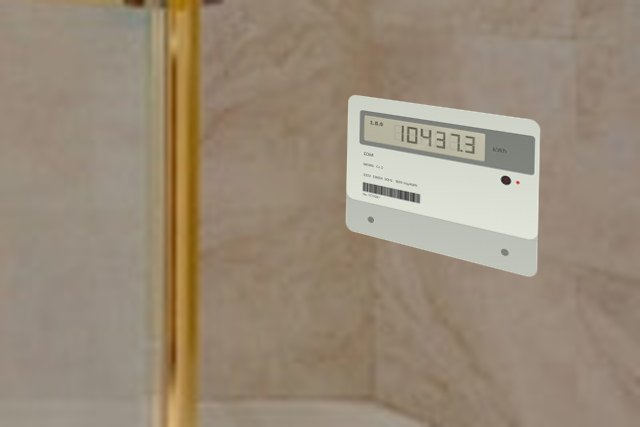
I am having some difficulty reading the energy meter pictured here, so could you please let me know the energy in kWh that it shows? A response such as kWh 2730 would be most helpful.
kWh 10437.3
